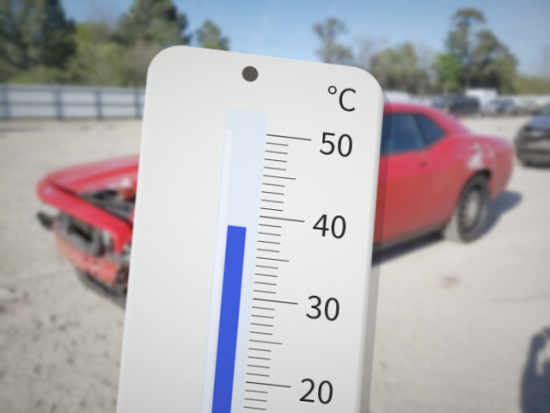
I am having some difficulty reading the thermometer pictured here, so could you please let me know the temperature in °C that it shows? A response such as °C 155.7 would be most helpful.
°C 38.5
